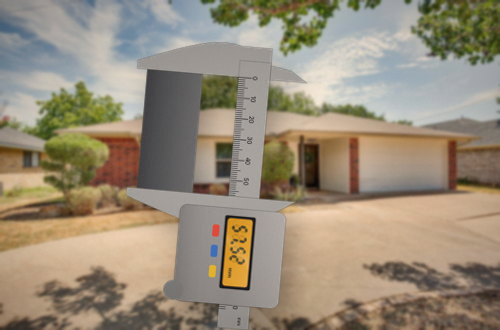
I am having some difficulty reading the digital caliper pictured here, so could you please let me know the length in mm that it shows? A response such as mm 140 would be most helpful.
mm 57.52
